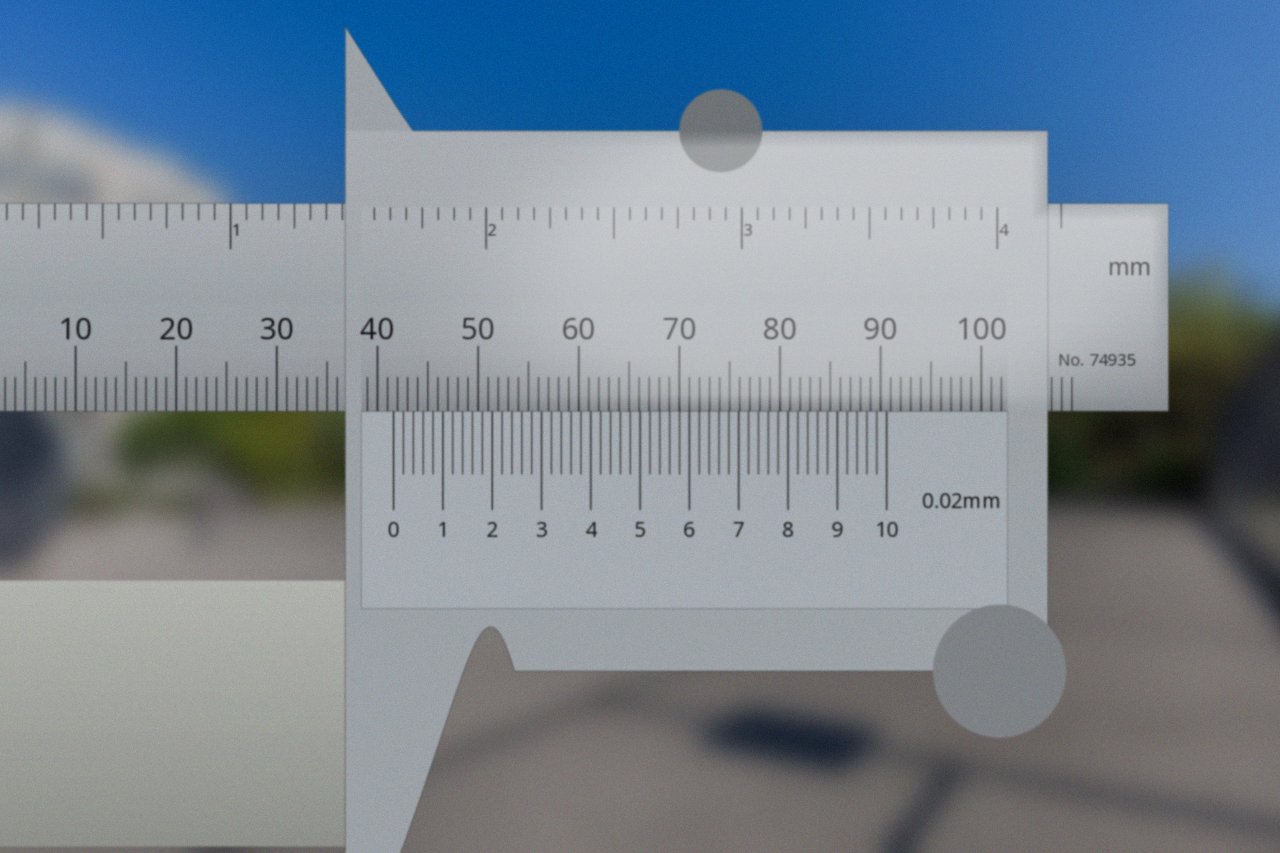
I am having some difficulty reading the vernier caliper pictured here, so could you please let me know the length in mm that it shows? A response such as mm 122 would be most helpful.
mm 41.6
